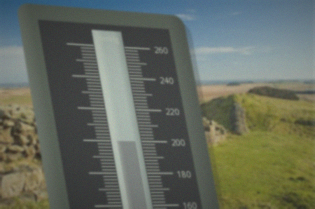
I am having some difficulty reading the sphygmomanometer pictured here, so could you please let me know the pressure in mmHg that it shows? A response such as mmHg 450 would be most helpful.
mmHg 200
